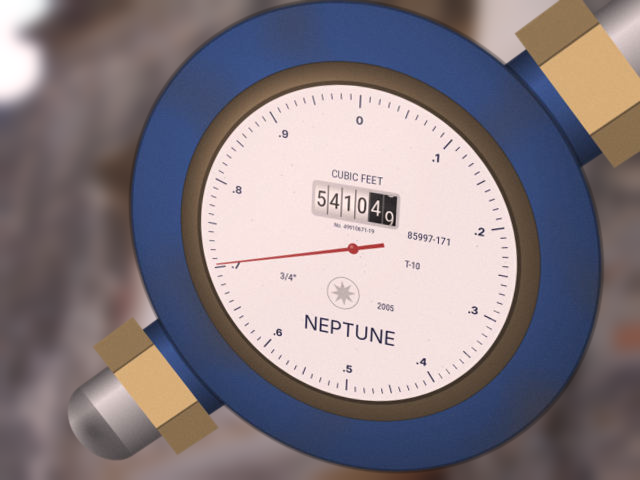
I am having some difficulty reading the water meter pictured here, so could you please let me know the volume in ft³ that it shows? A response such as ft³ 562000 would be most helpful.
ft³ 541048.70
